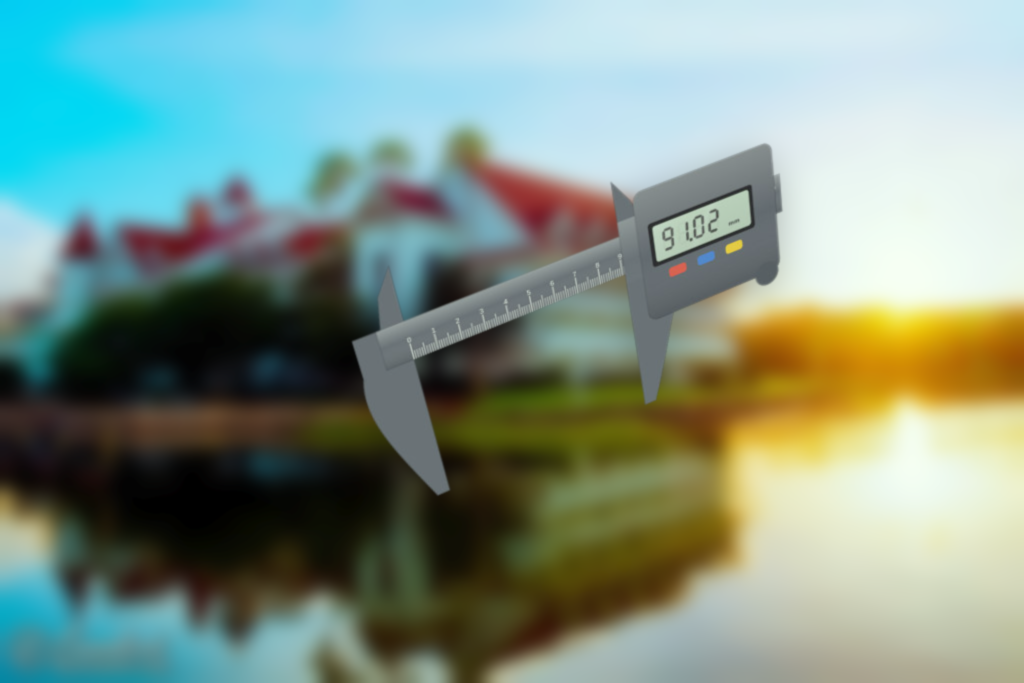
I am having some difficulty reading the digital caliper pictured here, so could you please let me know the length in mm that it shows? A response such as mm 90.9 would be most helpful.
mm 91.02
